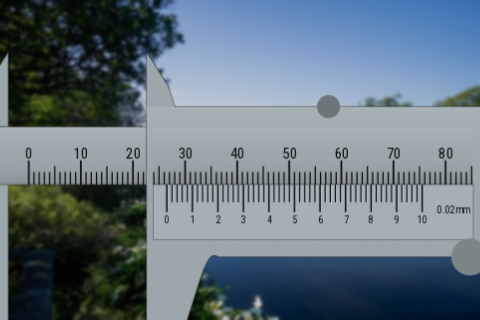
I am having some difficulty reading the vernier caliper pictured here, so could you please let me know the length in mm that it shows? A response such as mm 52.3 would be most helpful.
mm 26.5
